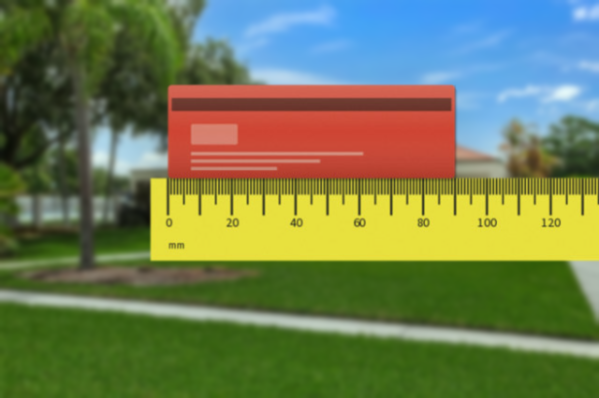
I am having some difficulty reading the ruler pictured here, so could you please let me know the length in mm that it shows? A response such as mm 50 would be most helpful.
mm 90
